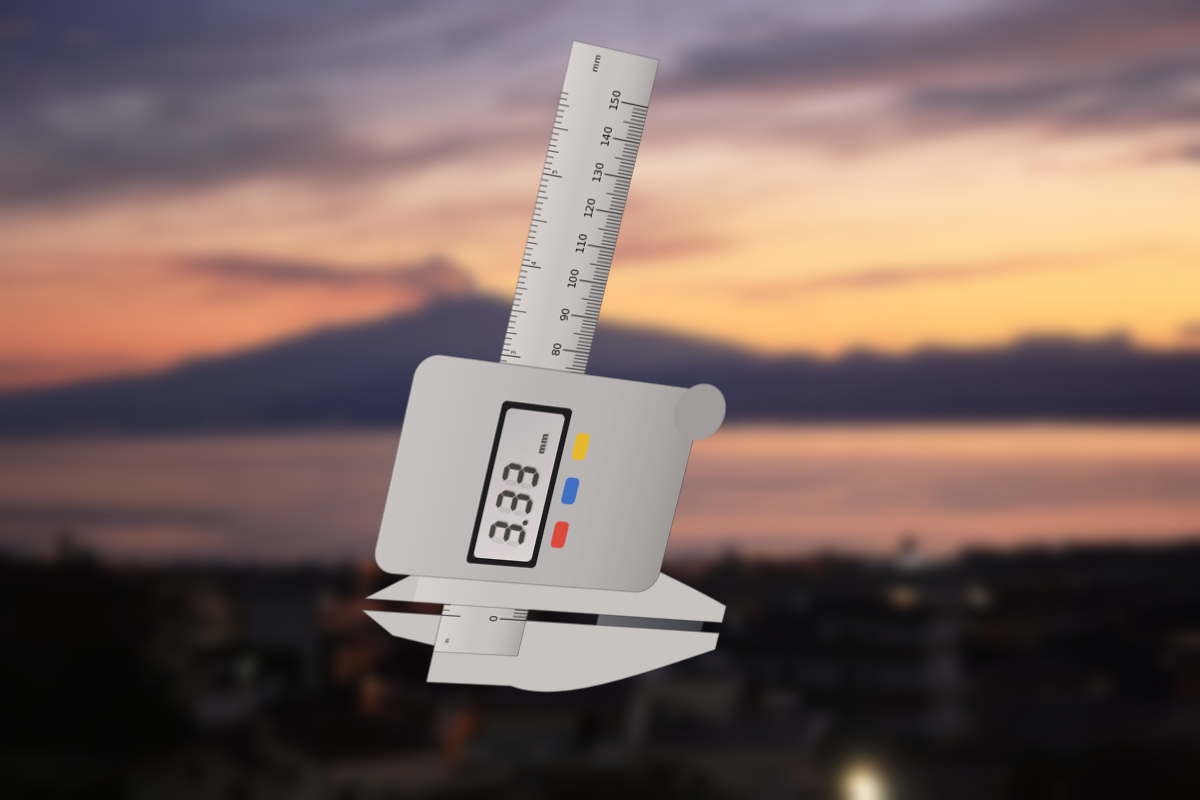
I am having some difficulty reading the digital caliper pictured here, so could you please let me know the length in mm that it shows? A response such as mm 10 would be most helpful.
mm 3.33
